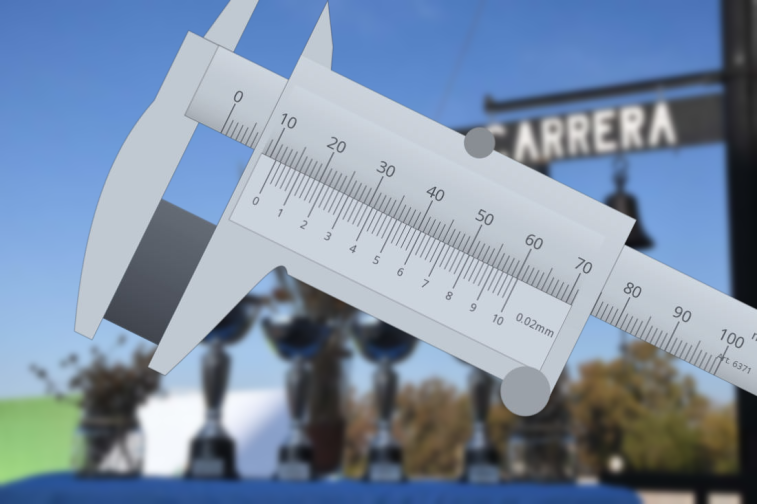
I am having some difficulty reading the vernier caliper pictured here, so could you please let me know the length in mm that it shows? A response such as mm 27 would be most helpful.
mm 11.2
